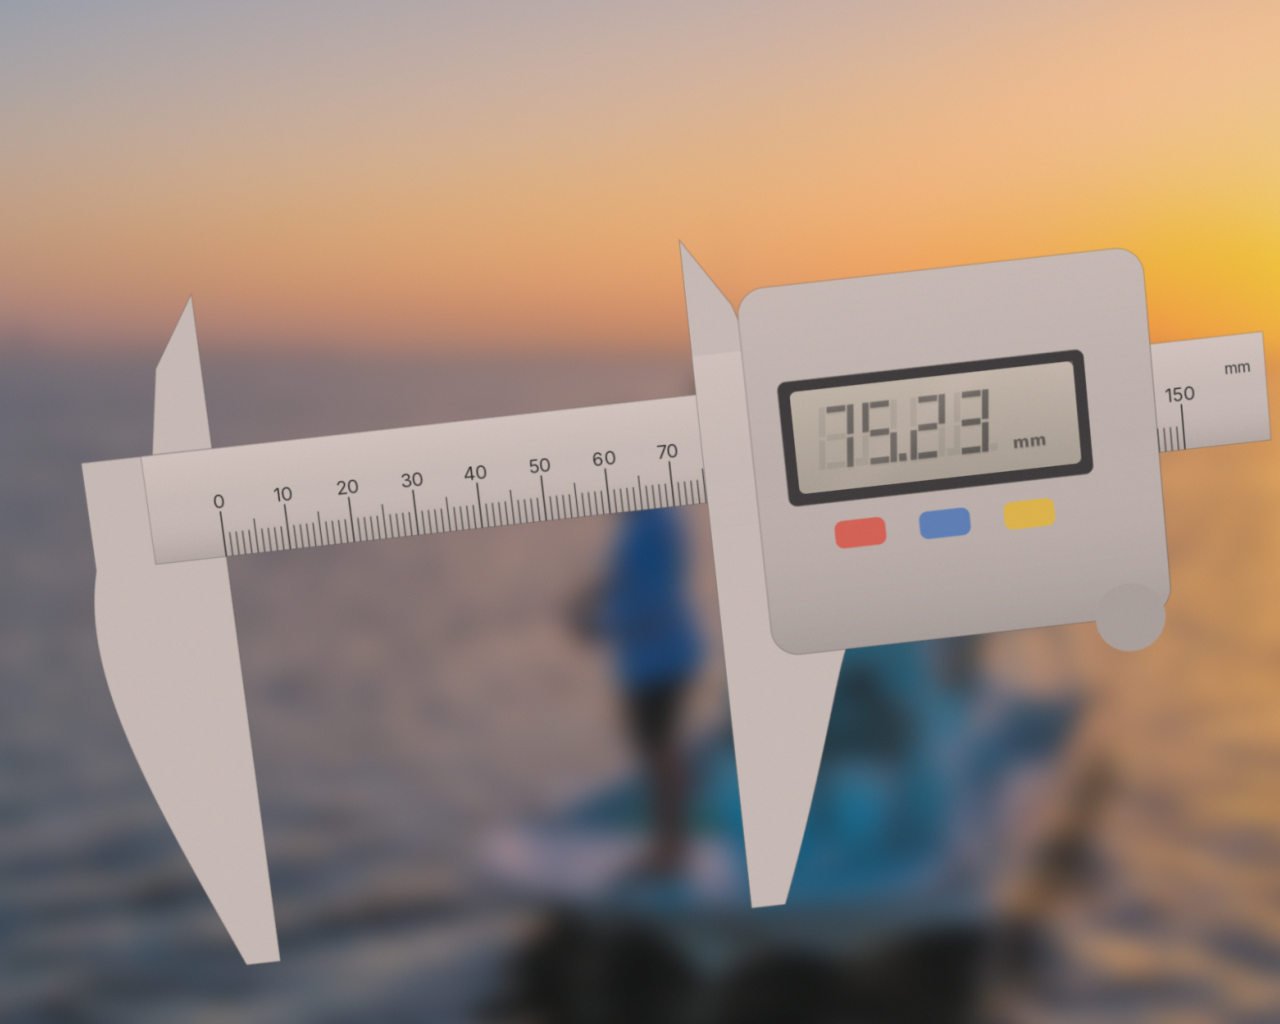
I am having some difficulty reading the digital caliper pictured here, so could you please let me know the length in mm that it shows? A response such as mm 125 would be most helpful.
mm 75.23
